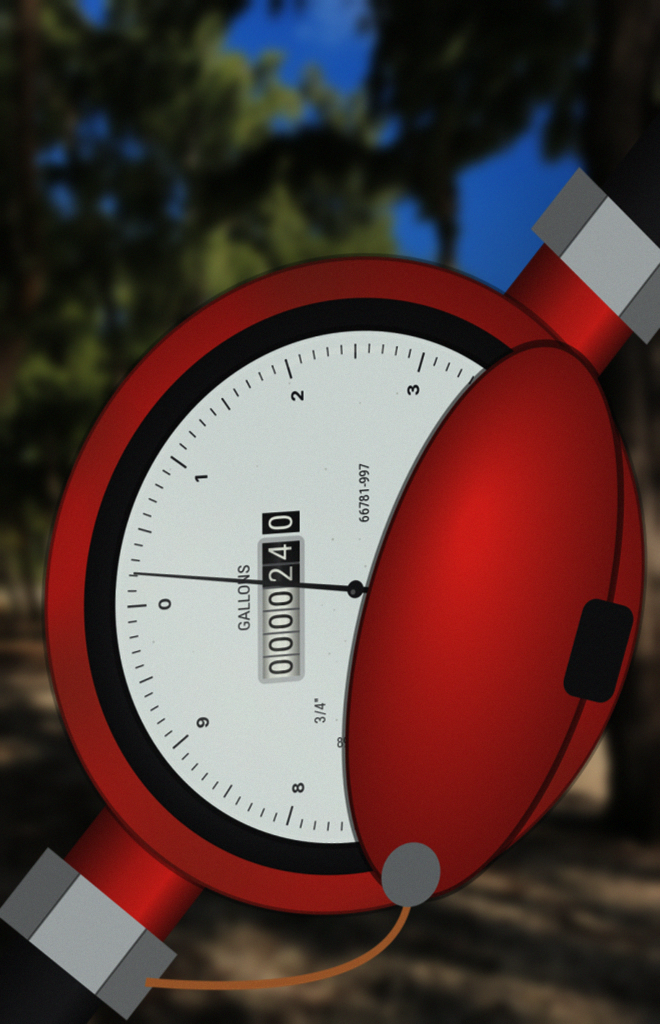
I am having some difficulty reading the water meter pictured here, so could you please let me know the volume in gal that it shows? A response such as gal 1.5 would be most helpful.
gal 240.2
